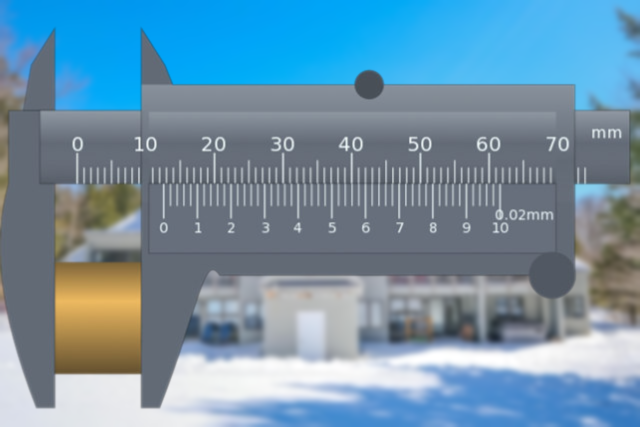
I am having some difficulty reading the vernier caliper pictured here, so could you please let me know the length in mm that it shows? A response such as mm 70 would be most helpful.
mm 12.6
